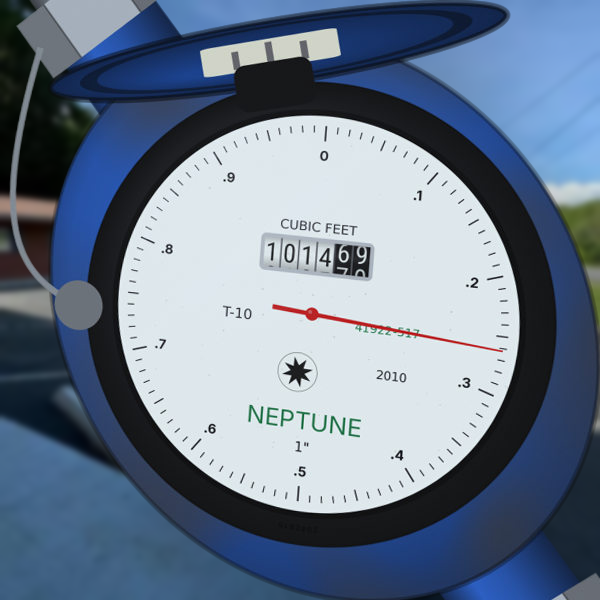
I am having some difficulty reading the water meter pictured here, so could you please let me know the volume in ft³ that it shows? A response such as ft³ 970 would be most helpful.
ft³ 101469.26
